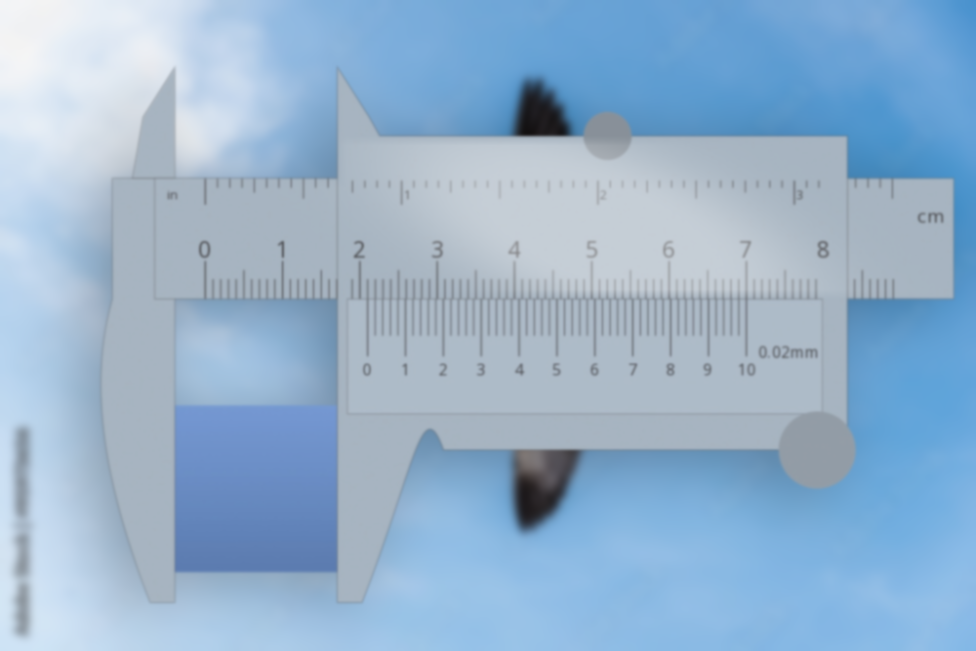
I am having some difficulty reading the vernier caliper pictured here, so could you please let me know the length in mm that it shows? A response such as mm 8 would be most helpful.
mm 21.0
